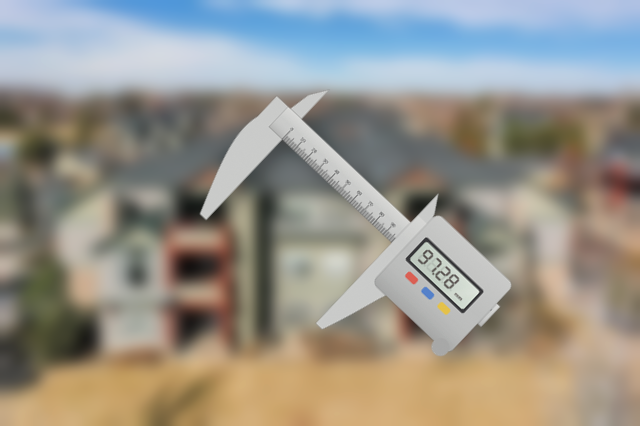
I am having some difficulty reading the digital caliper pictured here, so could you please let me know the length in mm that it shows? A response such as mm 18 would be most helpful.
mm 97.28
